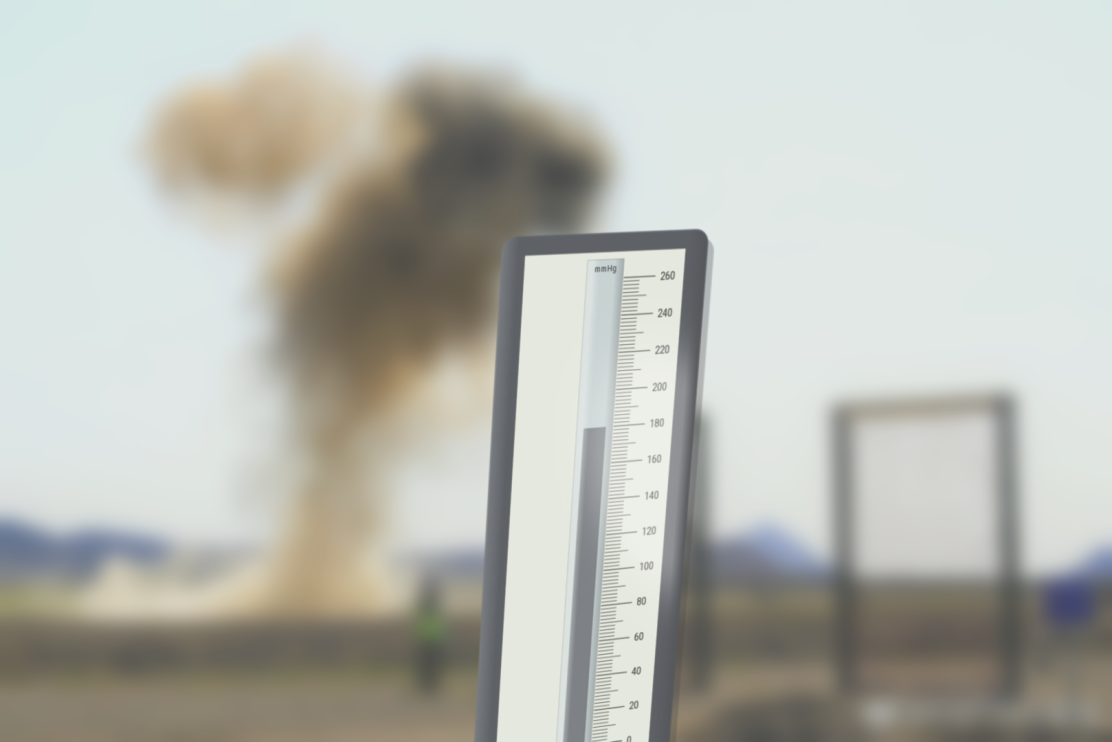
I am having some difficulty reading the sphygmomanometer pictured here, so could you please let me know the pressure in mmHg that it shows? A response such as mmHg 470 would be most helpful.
mmHg 180
